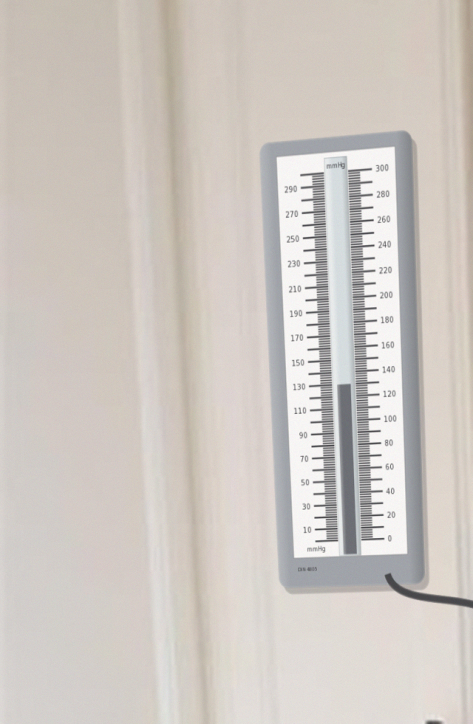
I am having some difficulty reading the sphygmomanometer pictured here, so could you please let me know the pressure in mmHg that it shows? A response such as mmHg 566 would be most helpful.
mmHg 130
